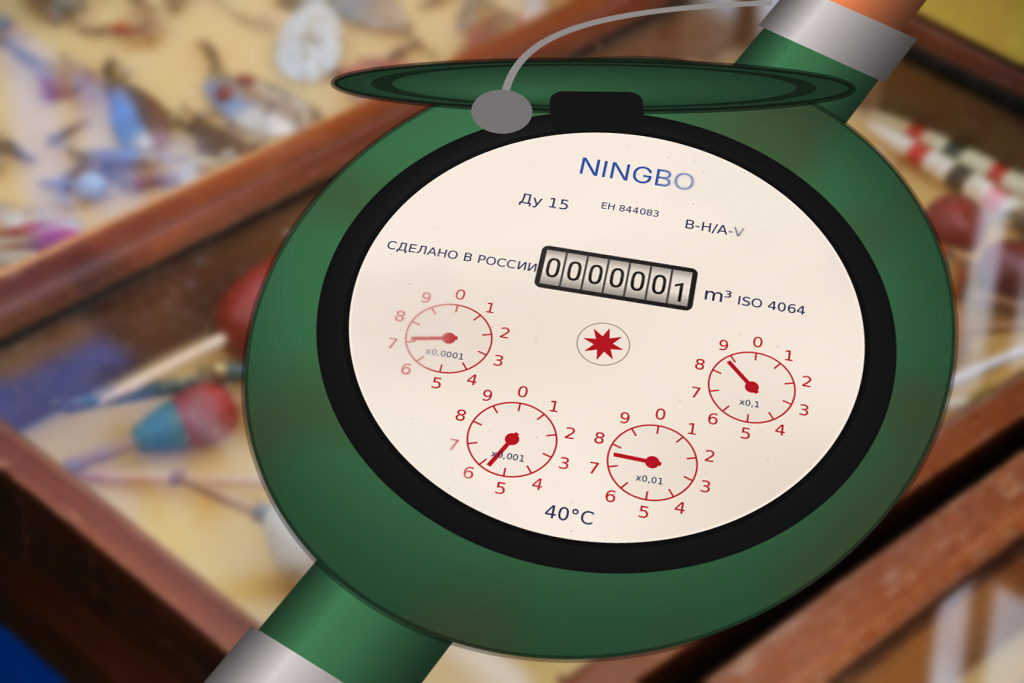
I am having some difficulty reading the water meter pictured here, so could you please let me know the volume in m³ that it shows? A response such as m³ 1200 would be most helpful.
m³ 0.8757
